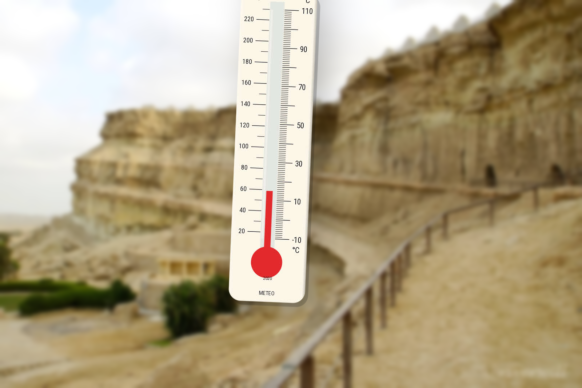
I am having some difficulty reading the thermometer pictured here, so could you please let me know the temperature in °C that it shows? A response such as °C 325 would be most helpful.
°C 15
